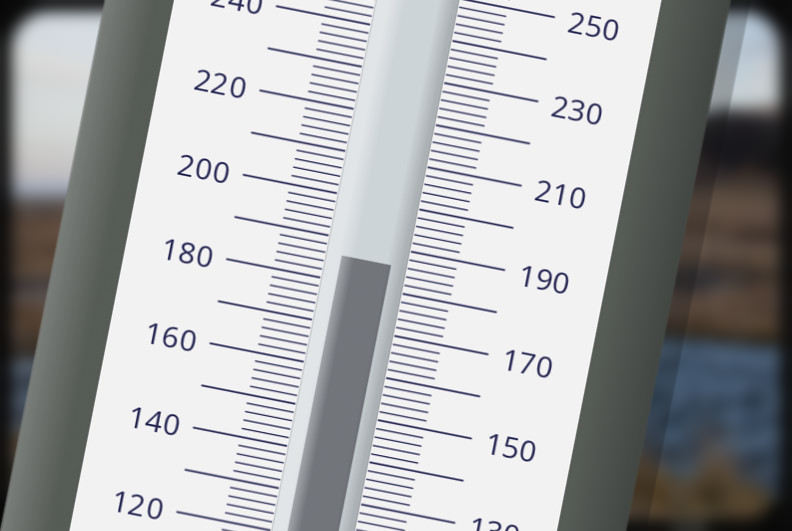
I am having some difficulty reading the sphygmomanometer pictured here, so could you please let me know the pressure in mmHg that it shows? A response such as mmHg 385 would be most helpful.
mmHg 186
